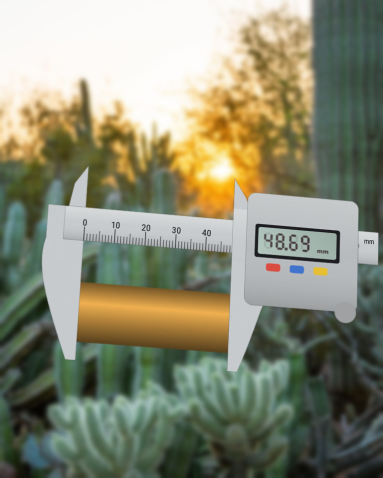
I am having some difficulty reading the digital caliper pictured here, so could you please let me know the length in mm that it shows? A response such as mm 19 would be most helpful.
mm 48.69
